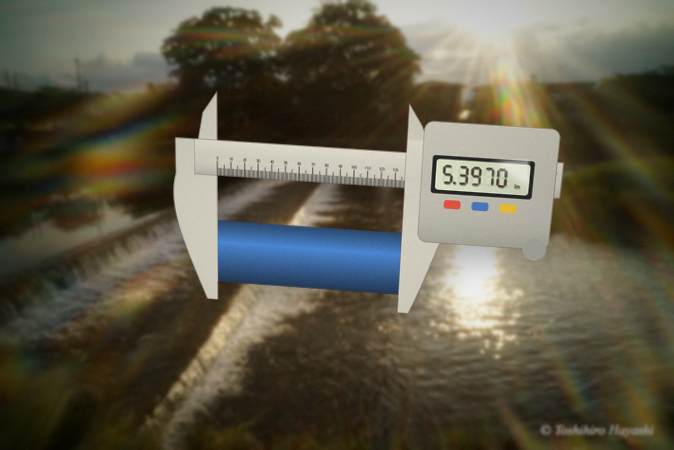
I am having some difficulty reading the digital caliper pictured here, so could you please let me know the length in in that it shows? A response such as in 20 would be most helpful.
in 5.3970
